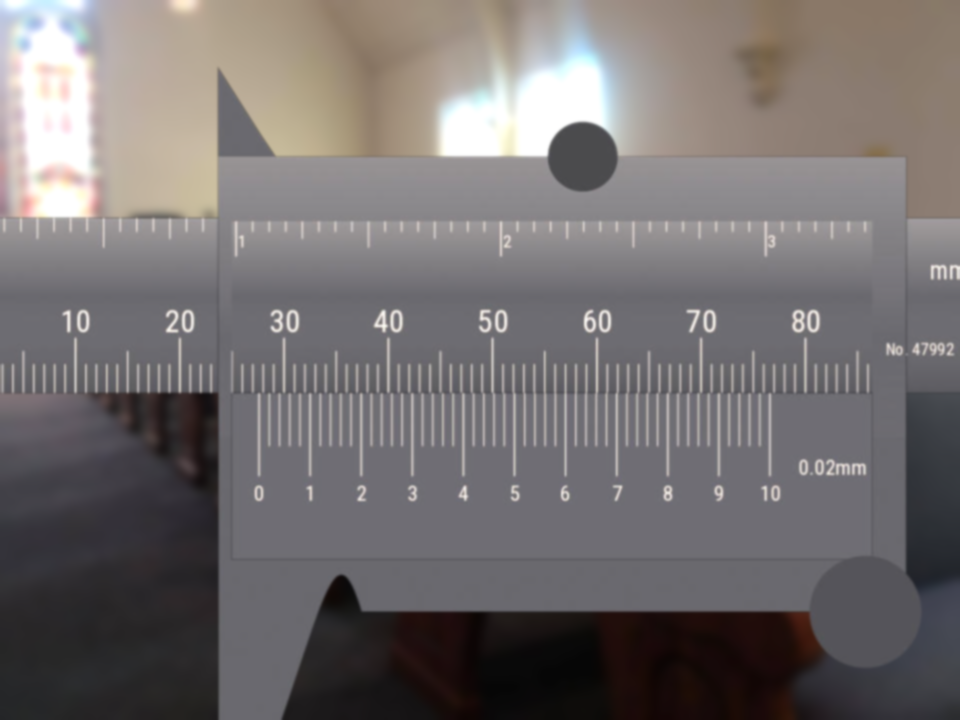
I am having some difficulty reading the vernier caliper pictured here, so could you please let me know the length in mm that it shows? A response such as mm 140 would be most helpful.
mm 27.6
